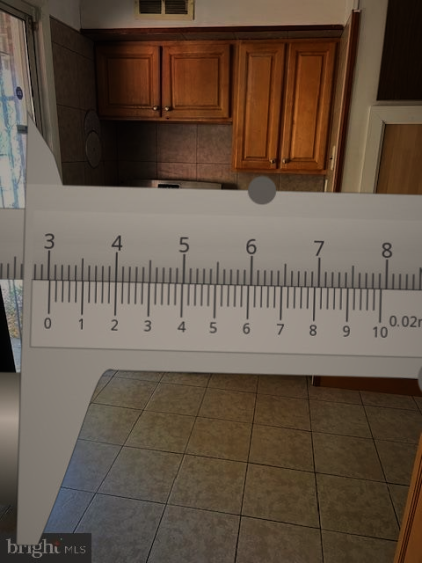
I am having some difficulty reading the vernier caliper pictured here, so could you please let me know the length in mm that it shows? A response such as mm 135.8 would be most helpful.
mm 30.2
